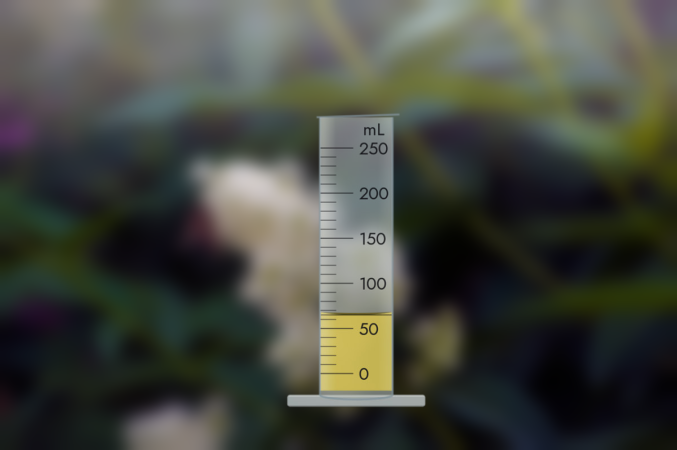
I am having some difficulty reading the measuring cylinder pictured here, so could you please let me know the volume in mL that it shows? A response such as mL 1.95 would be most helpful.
mL 65
